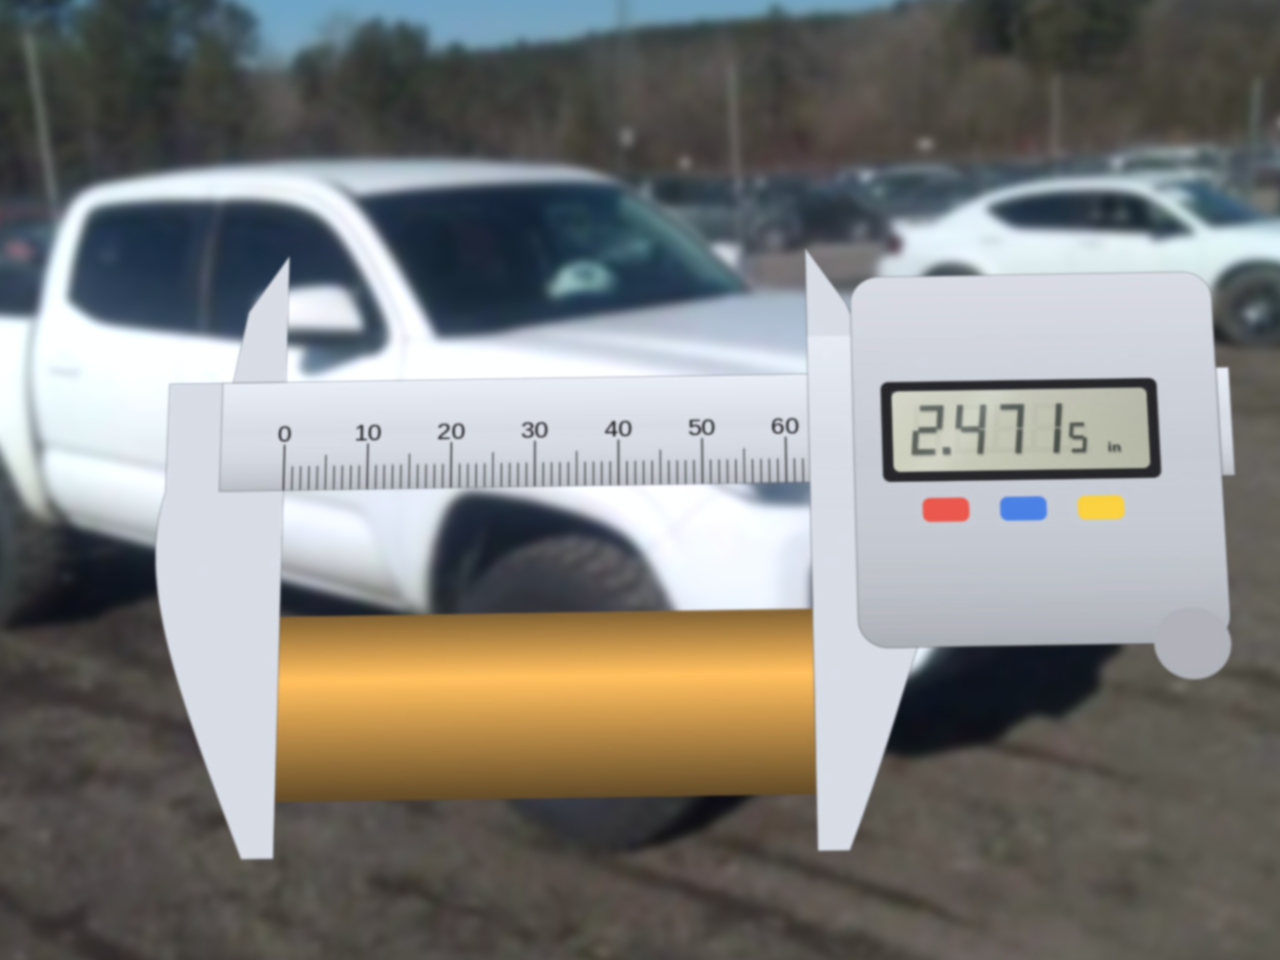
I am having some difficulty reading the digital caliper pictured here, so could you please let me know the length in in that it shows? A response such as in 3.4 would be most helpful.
in 2.4715
